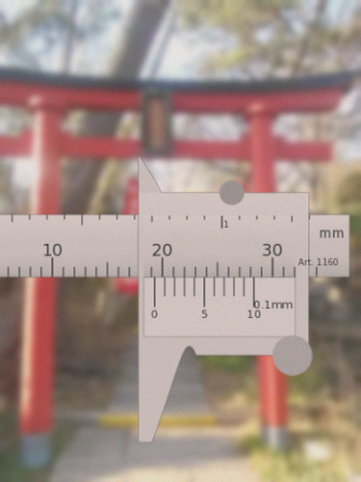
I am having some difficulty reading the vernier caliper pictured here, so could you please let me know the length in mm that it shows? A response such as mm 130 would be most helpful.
mm 19.3
